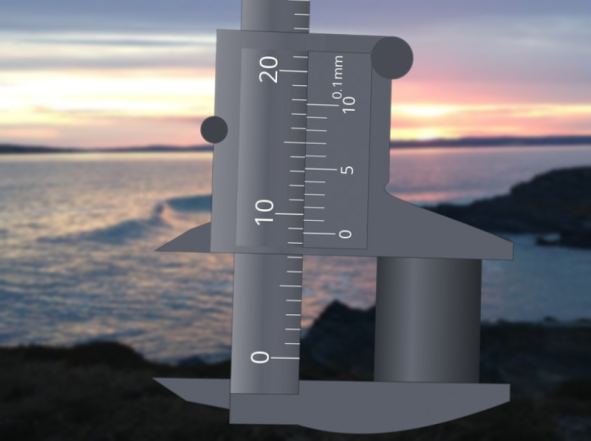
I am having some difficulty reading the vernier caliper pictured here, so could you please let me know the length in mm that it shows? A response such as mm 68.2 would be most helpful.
mm 8.7
